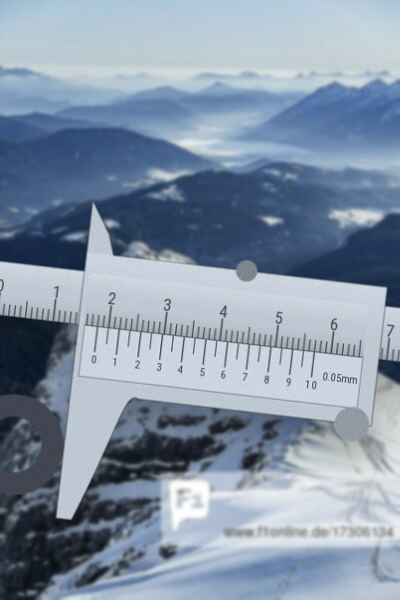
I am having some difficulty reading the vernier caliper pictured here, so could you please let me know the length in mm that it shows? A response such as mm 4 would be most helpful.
mm 18.0
